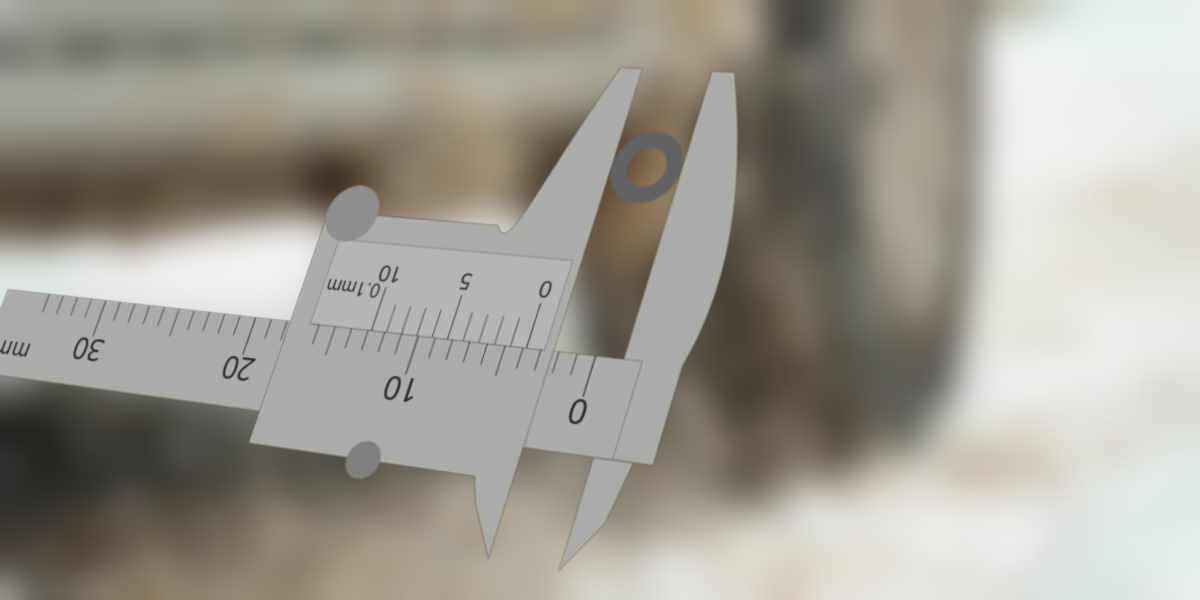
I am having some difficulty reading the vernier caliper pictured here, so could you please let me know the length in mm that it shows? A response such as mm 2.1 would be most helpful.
mm 3.8
